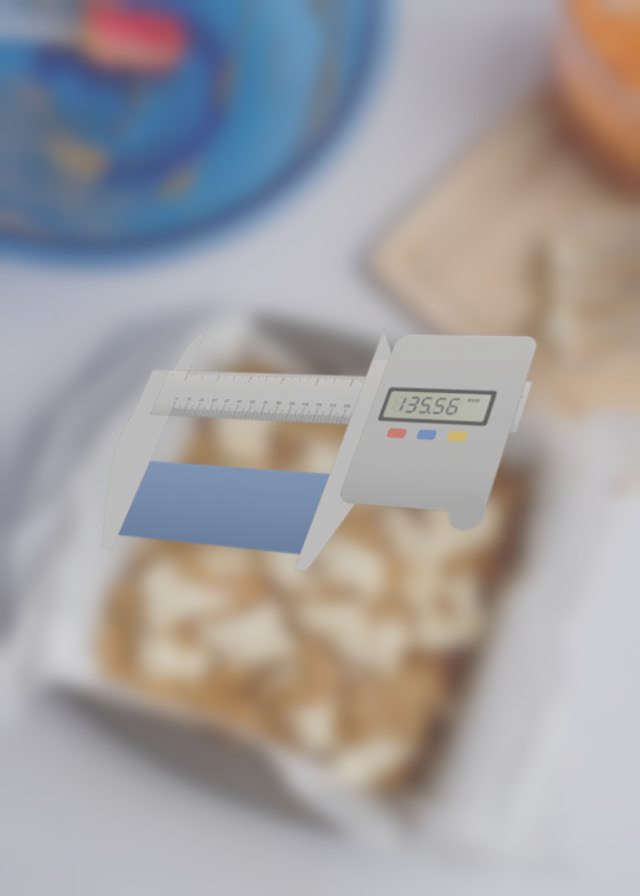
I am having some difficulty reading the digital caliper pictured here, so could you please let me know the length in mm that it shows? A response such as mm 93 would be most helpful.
mm 135.56
